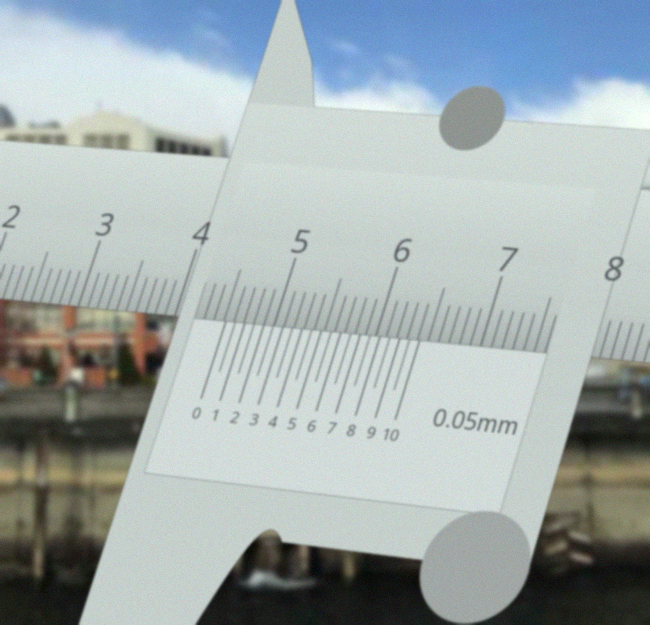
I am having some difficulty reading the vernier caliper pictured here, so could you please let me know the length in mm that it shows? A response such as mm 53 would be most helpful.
mm 45.2
